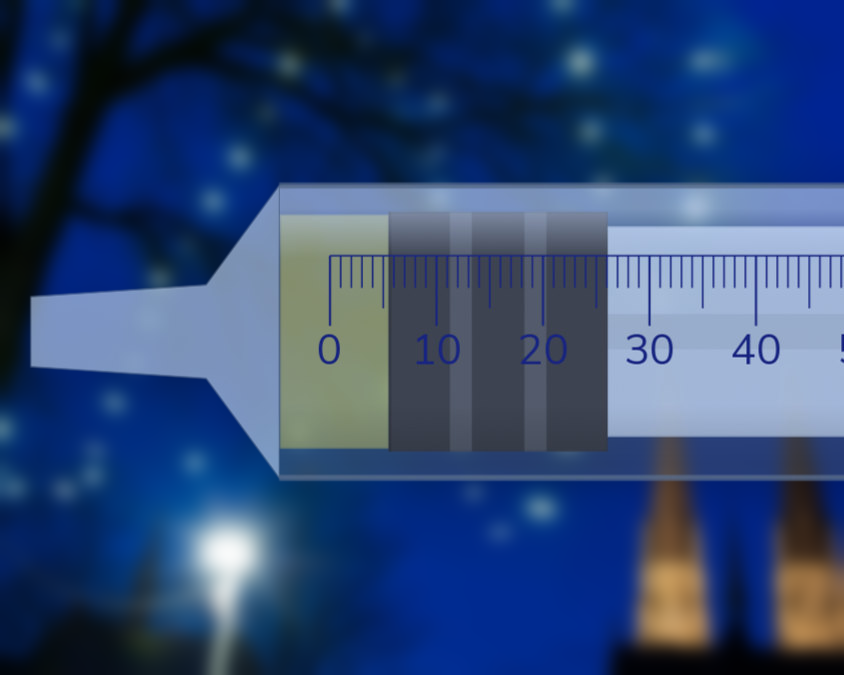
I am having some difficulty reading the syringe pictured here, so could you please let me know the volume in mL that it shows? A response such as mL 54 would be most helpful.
mL 5.5
